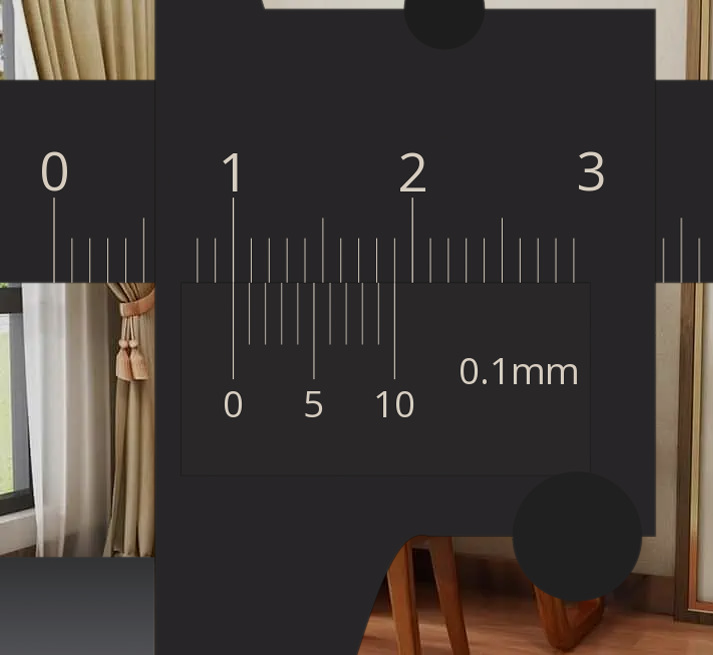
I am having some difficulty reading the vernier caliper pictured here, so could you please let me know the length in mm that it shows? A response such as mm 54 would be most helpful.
mm 10.0
